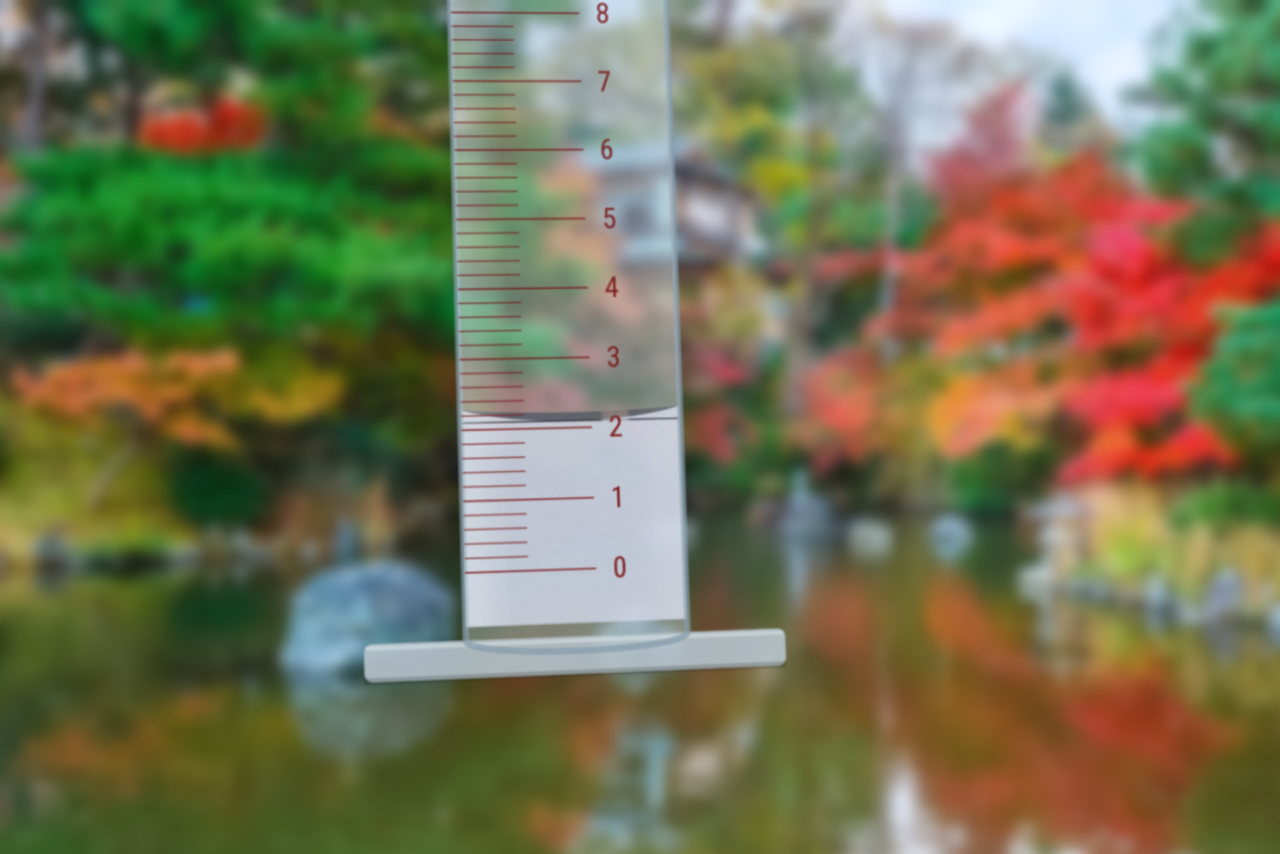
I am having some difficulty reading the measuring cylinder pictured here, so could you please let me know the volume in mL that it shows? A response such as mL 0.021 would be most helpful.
mL 2.1
